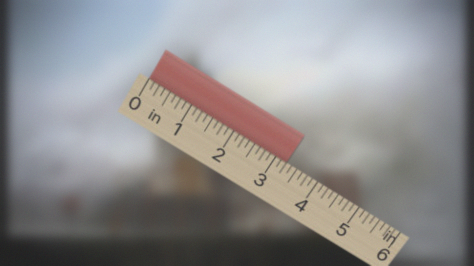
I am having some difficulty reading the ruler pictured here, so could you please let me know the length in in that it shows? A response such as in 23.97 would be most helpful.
in 3.25
